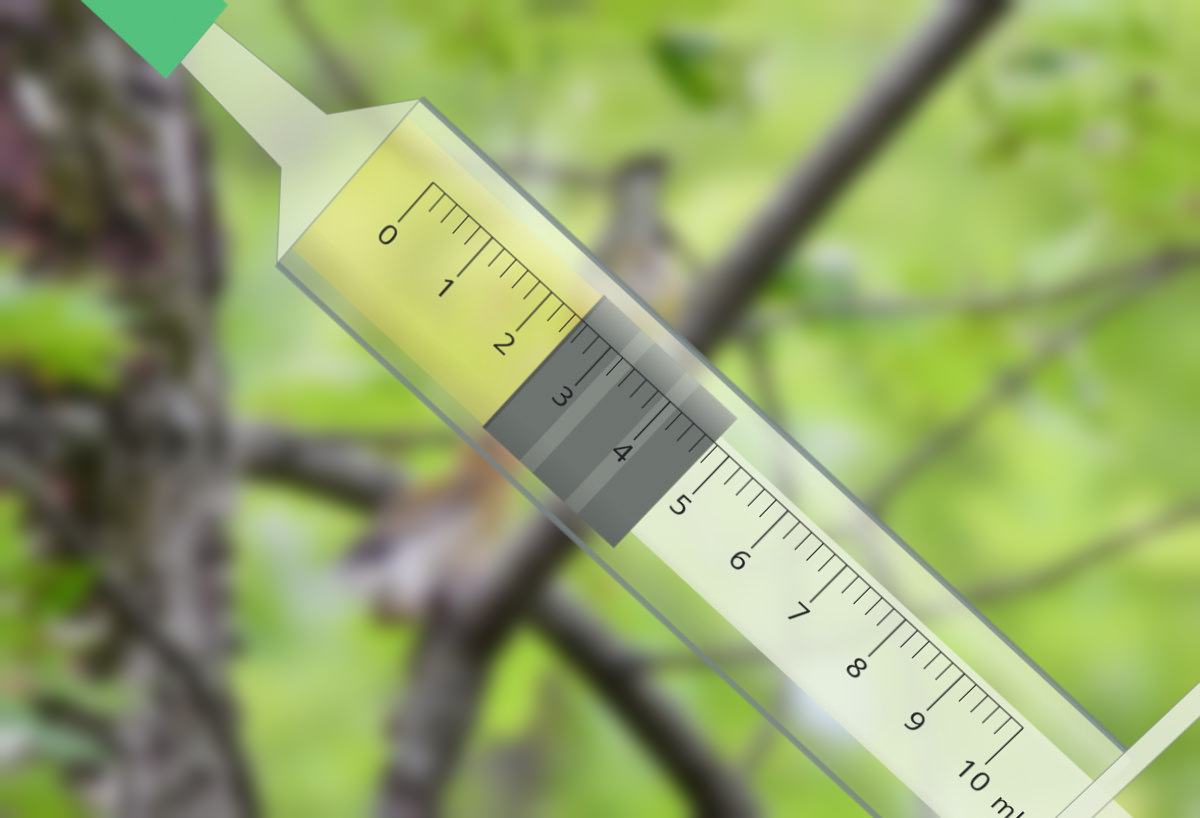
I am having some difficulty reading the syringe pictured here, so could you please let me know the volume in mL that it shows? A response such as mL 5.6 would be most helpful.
mL 2.5
